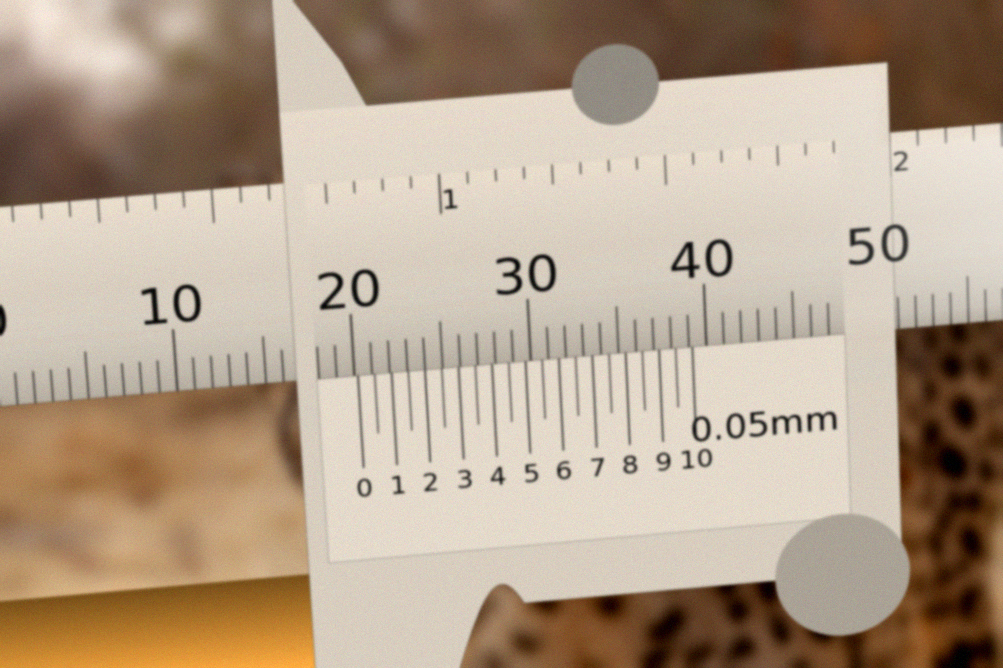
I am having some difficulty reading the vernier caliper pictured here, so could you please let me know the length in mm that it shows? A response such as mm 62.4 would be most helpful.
mm 20.2
